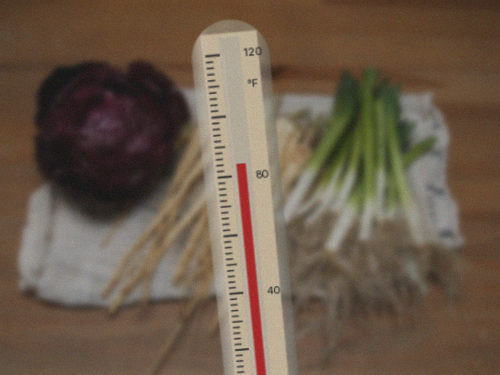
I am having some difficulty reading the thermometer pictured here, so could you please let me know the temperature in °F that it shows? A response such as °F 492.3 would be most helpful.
°F 84
